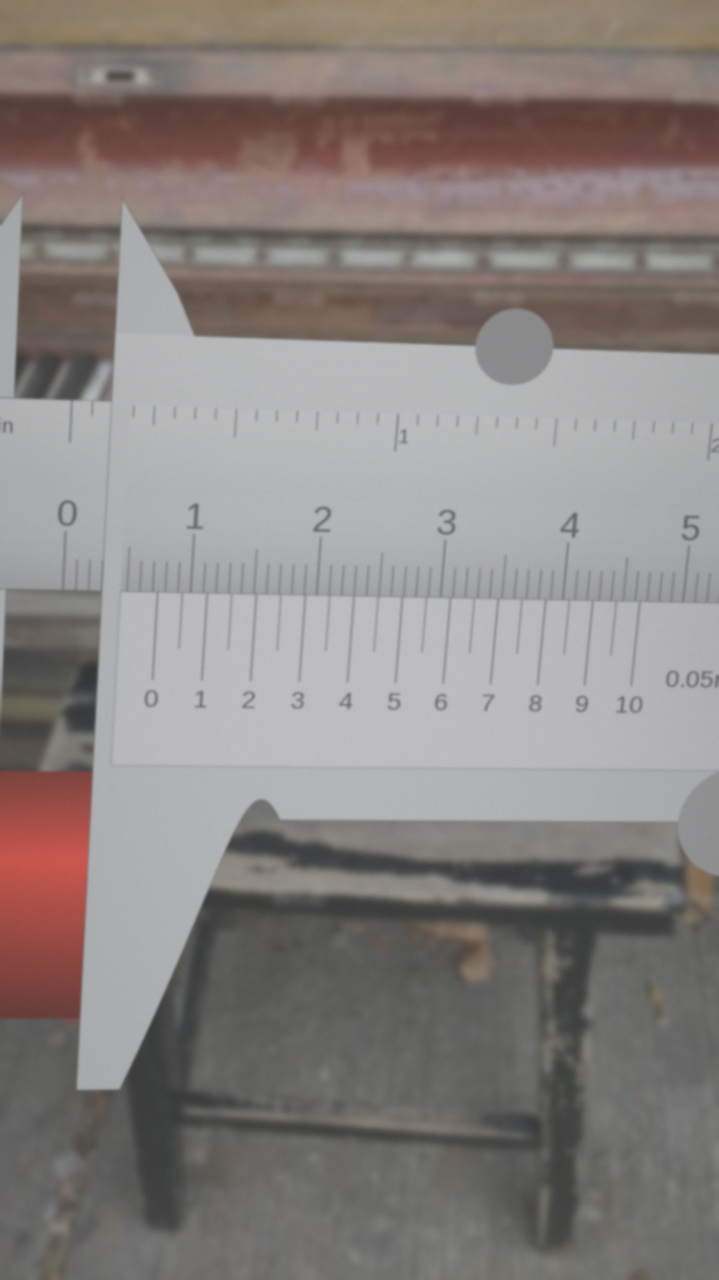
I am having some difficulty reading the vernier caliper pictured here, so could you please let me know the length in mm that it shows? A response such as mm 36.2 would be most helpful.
mm 7.4
